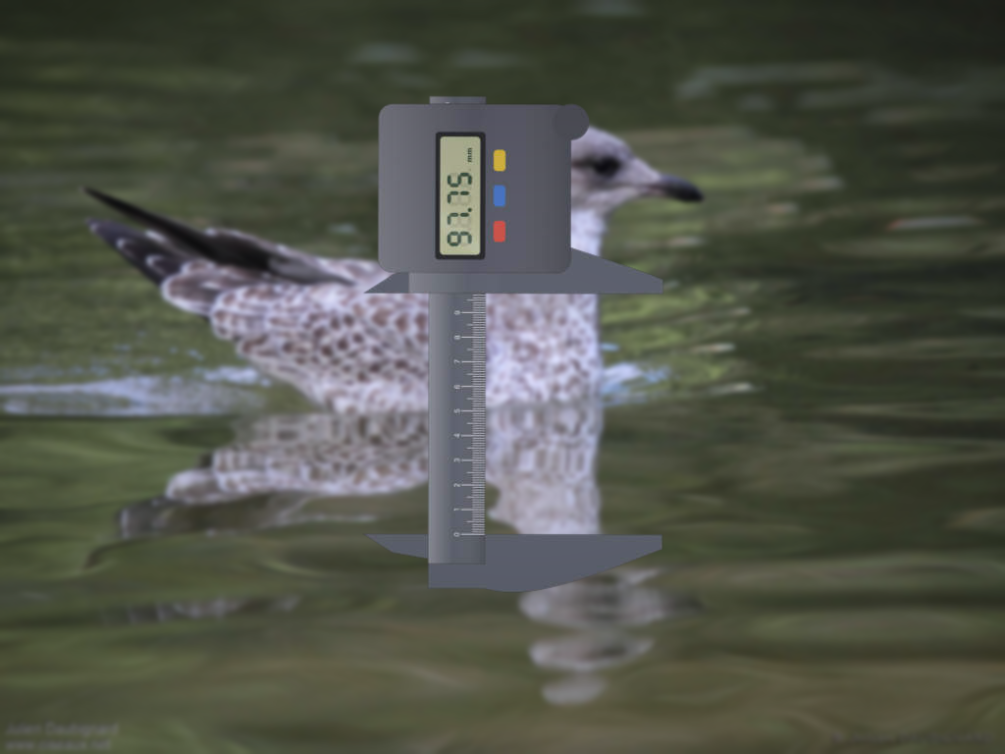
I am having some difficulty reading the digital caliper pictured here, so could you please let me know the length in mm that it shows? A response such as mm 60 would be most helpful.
mm 97.75
